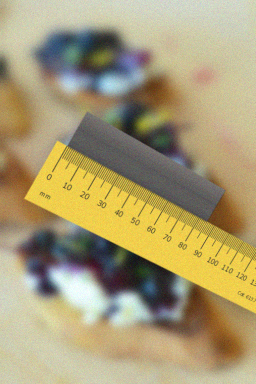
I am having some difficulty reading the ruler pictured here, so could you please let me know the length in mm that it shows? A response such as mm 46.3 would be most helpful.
mm 85
